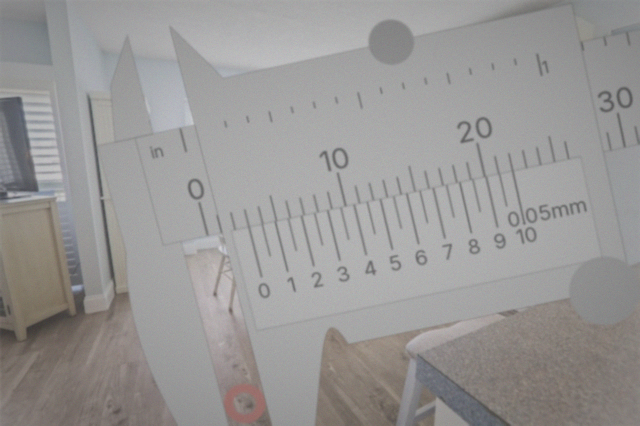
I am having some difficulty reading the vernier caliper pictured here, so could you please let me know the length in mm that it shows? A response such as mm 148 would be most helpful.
mm 3.0
